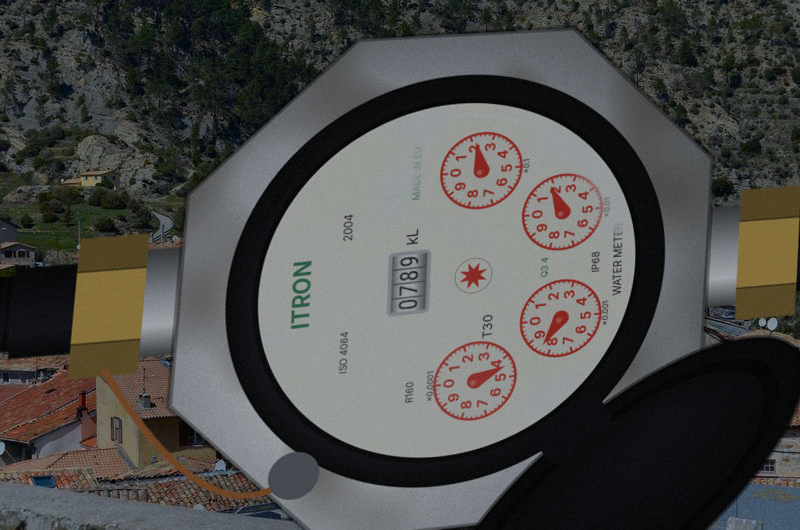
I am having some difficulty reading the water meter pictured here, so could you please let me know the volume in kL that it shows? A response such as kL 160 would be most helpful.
kL 789.2184
